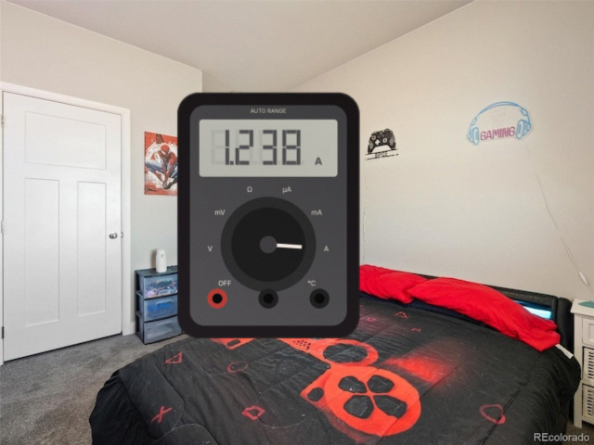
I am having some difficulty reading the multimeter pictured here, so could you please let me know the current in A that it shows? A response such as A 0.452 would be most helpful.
A 1.238
